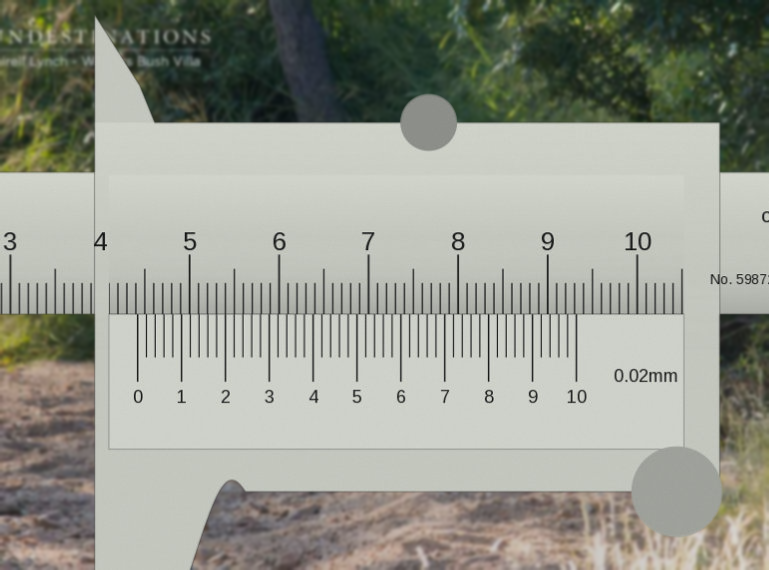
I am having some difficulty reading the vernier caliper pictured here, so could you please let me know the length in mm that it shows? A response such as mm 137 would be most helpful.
mm 44.2
